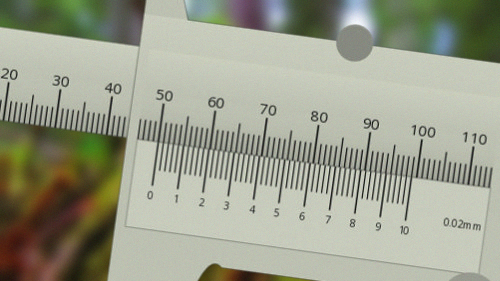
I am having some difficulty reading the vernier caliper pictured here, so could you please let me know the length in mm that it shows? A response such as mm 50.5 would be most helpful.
mm 50.0
